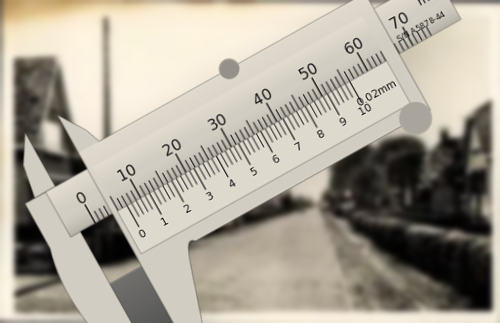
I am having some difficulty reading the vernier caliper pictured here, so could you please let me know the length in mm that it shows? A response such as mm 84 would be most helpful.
mm 7.0
